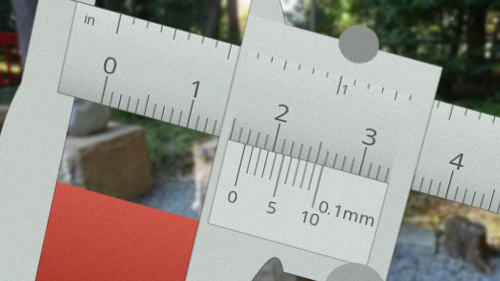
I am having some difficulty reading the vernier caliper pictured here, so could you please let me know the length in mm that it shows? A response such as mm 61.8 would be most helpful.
mm 16.8
